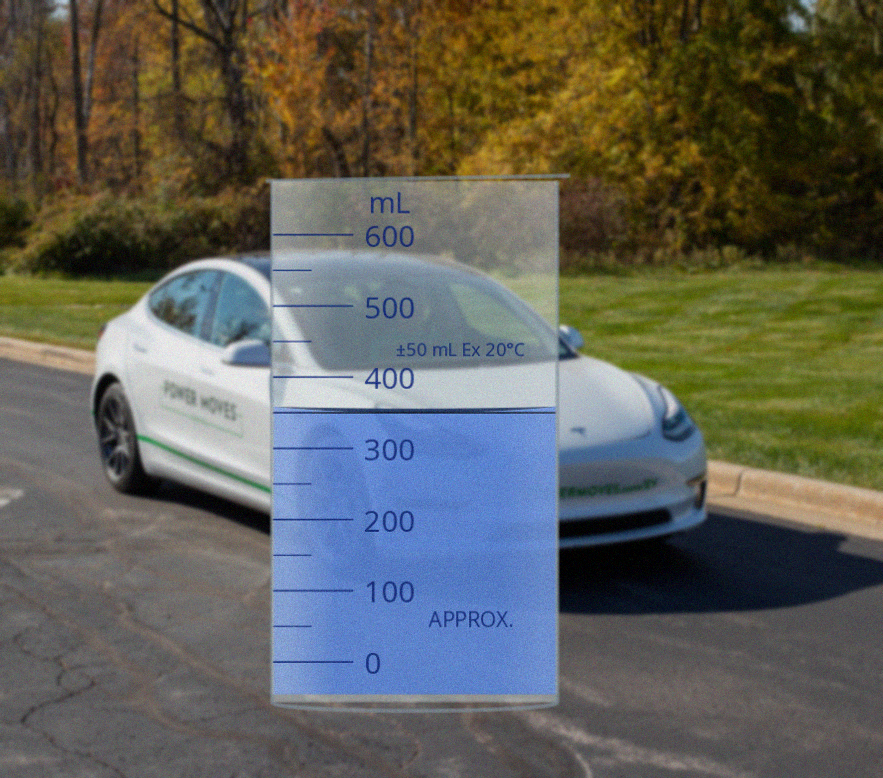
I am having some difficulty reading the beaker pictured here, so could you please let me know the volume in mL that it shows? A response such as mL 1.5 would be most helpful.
mL 350
